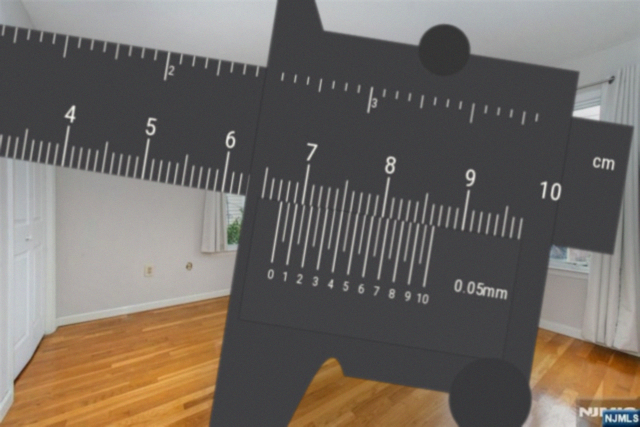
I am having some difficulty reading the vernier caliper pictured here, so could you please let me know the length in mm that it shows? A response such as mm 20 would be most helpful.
mm 67.4
